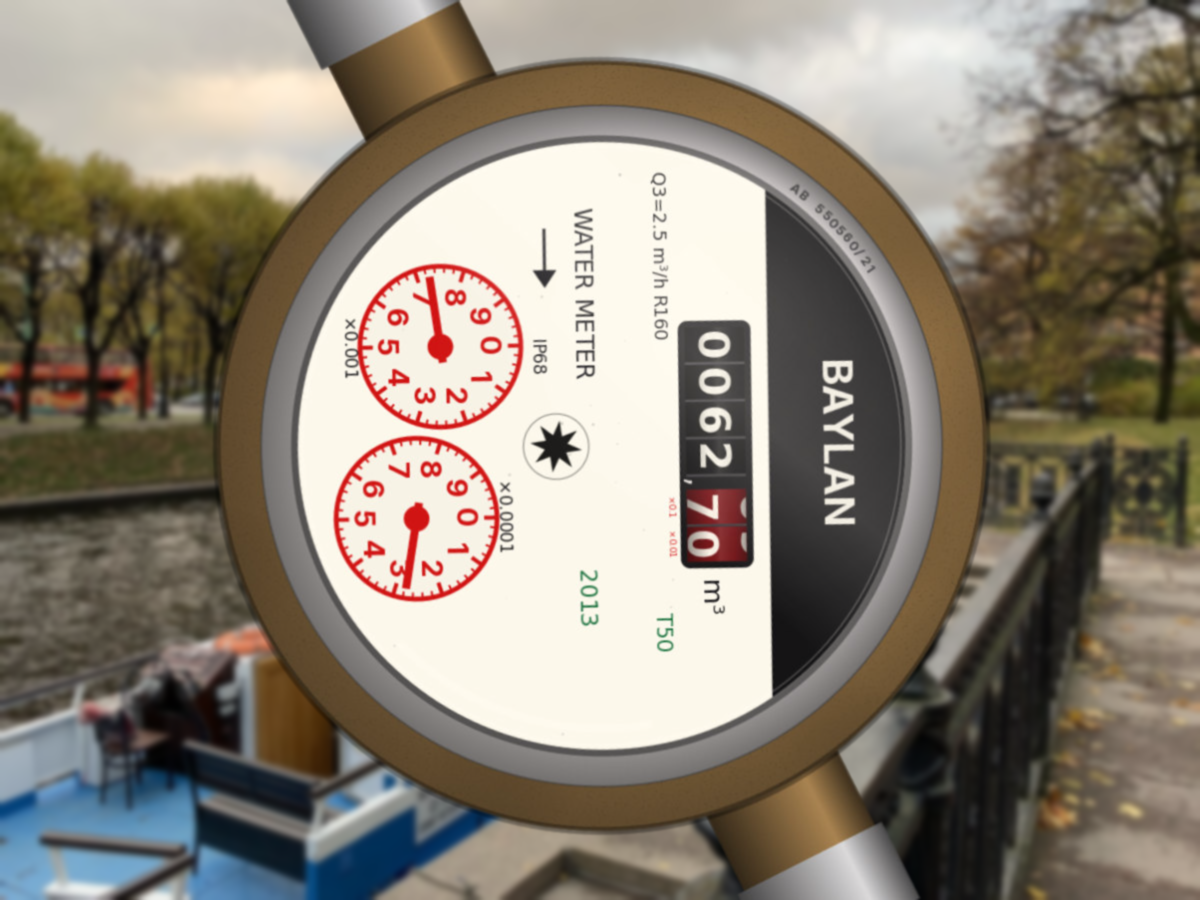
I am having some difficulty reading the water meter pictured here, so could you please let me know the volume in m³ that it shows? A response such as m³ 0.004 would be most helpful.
m³ 62.6972
